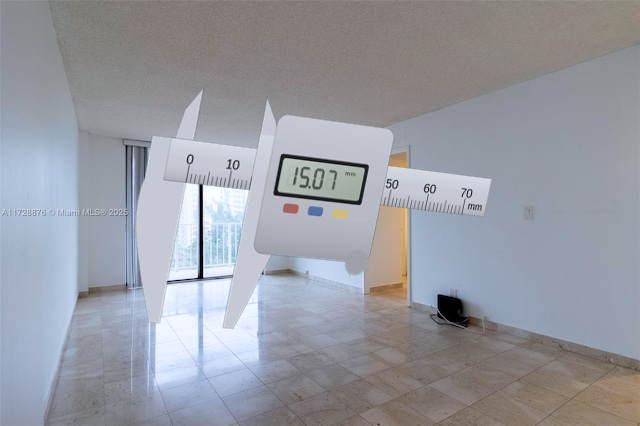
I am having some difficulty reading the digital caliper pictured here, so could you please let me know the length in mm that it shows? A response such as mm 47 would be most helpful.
mm 15.07
